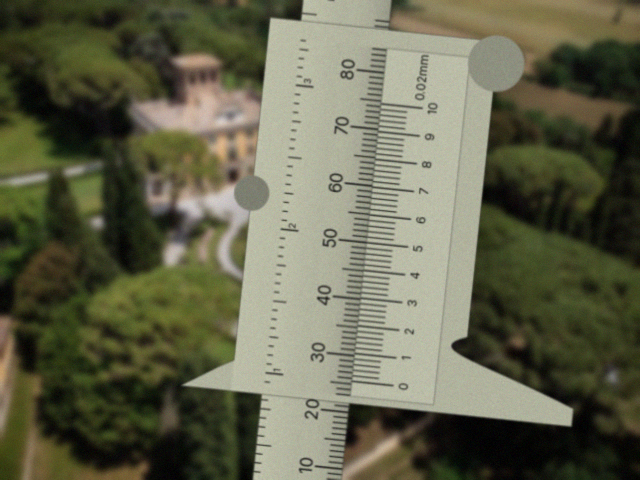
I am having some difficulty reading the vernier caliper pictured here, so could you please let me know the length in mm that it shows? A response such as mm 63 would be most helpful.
mm 25.5
